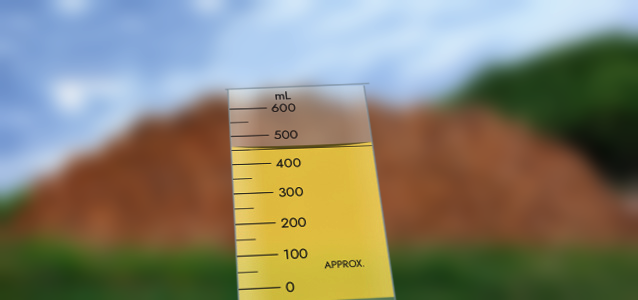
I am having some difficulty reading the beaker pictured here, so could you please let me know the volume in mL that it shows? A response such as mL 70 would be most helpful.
mL 450
